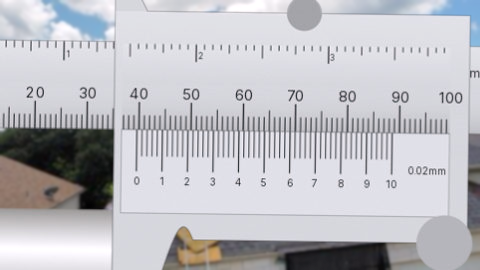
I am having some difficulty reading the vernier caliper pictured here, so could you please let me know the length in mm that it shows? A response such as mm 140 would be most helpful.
mm 39.6
